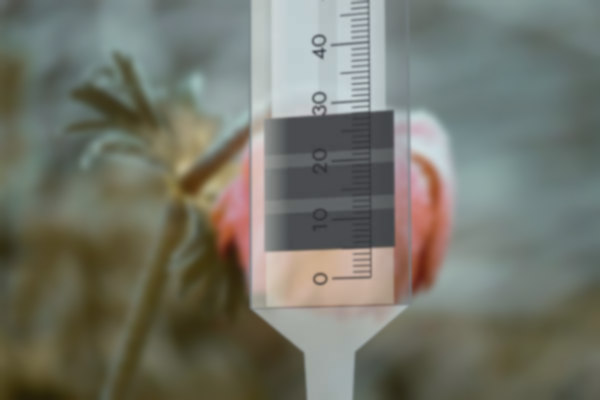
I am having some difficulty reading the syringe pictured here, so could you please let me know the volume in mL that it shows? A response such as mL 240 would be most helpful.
mL 5
